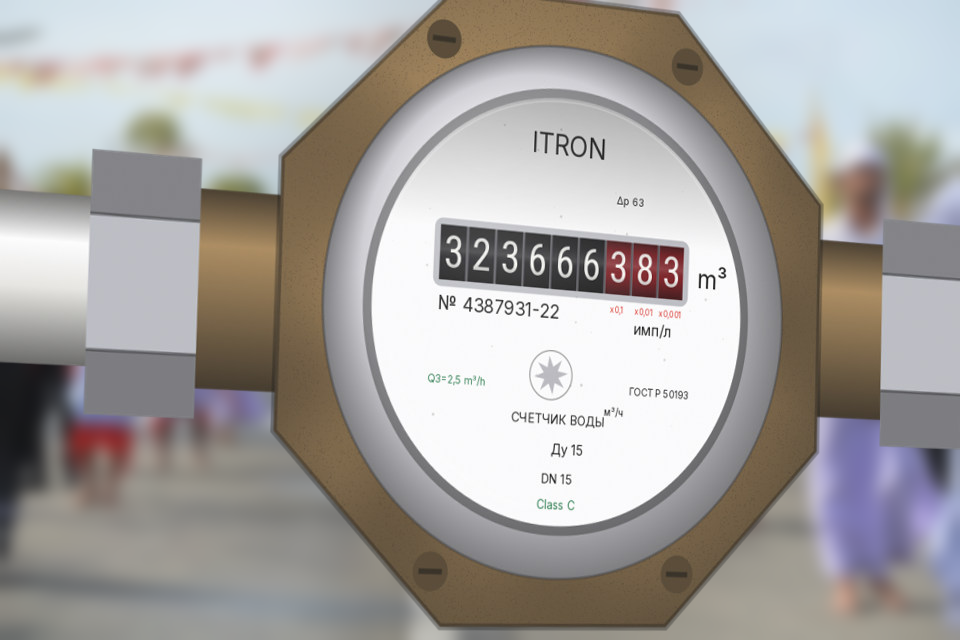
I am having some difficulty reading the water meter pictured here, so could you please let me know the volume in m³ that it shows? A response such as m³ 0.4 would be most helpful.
m³ 323666.383
